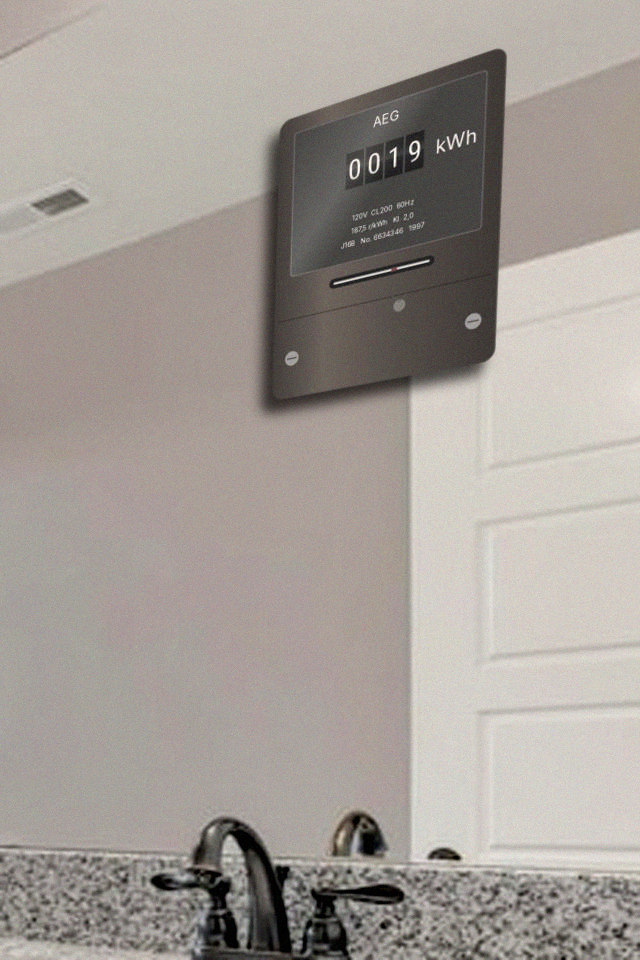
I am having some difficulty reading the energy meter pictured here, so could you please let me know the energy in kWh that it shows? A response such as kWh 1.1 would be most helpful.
kWh 19
